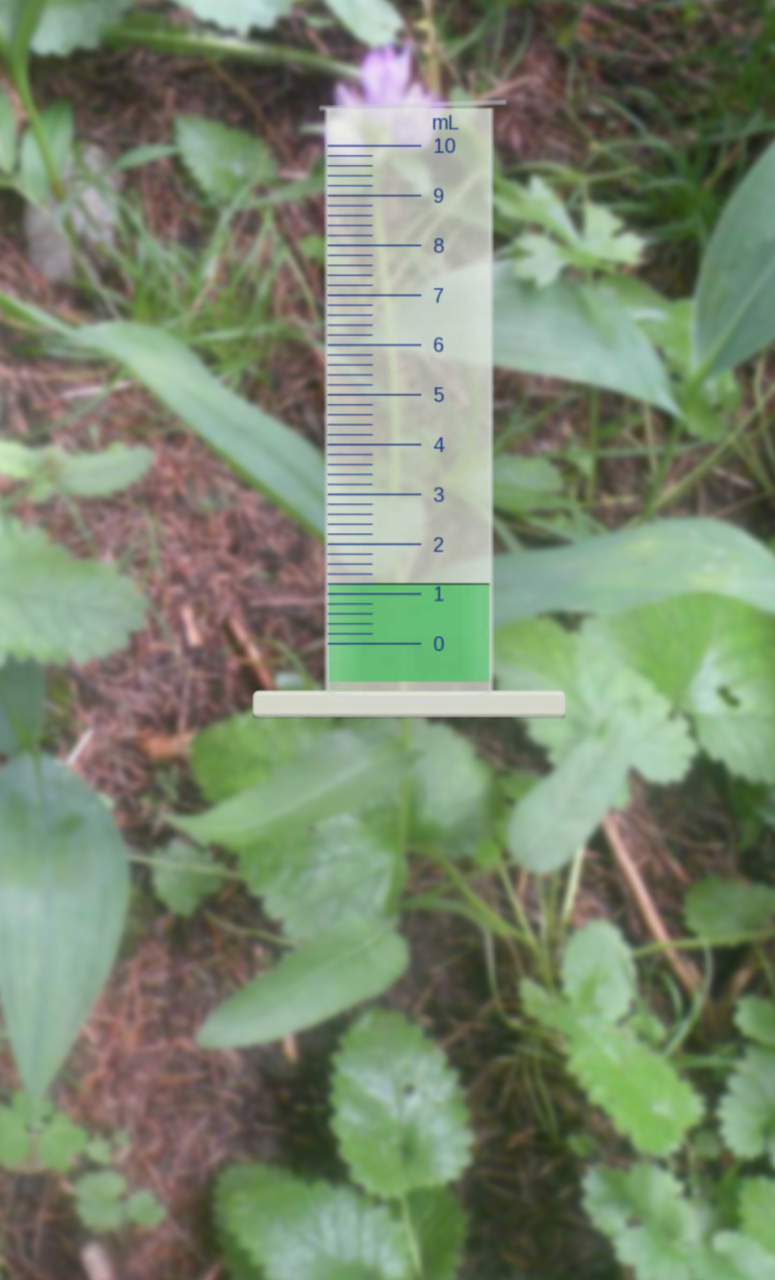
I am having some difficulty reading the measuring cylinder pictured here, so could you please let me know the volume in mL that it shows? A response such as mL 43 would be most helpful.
mL 1.2
